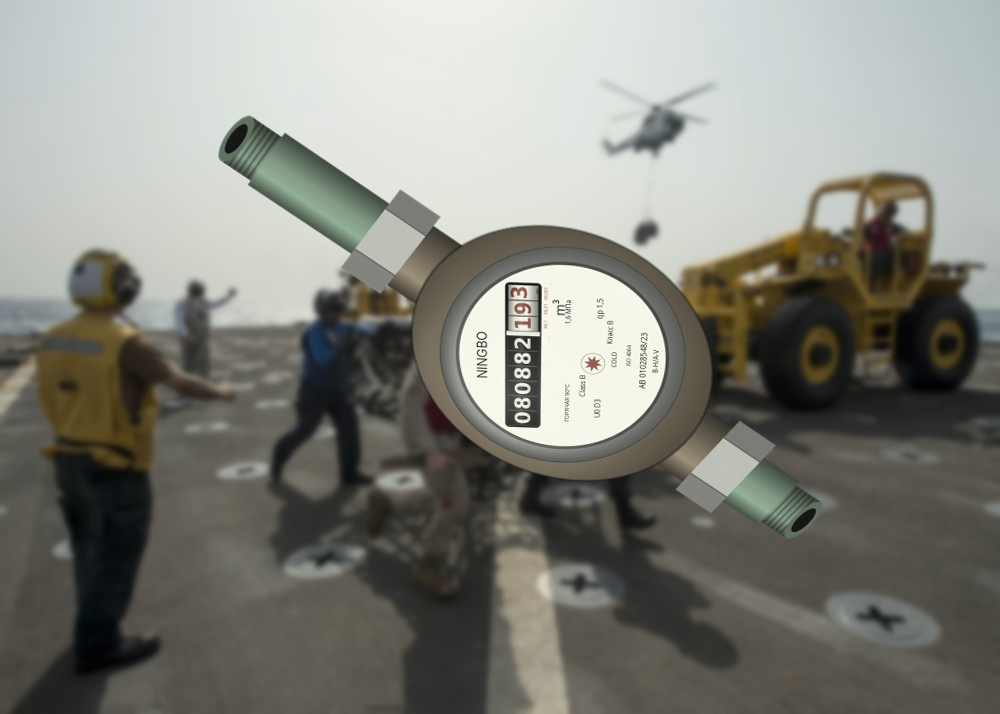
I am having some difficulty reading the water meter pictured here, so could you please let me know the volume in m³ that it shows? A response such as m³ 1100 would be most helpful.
m³ 80882.193
